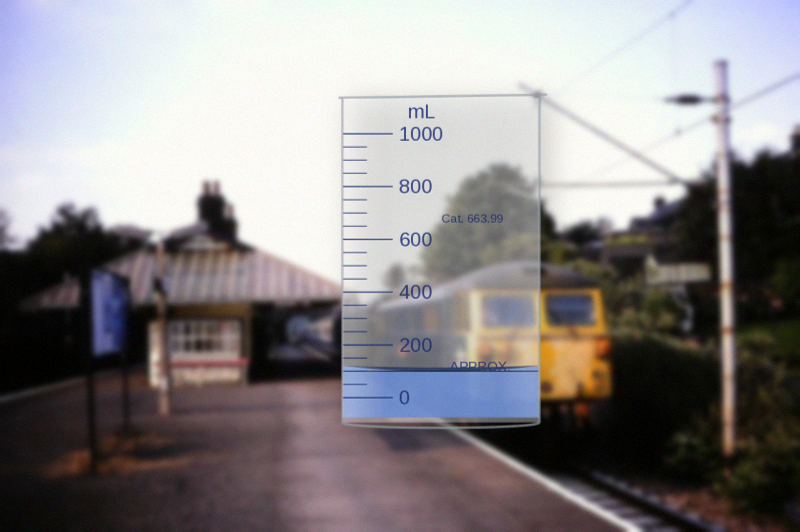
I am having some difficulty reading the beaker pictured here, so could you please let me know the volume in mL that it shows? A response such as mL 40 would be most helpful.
mL 100
